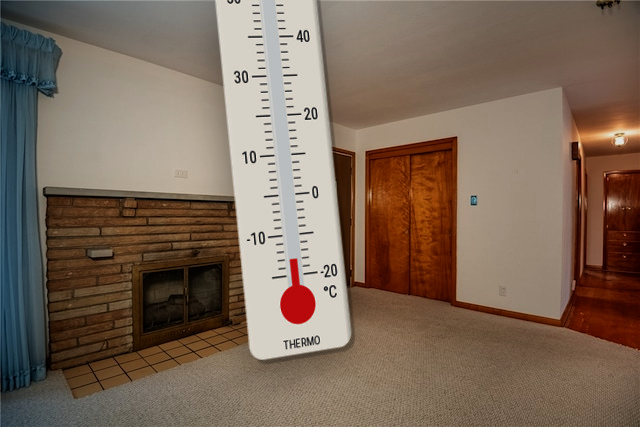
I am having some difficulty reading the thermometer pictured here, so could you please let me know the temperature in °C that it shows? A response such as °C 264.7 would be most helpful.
°C -16
